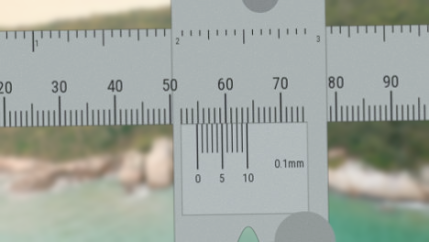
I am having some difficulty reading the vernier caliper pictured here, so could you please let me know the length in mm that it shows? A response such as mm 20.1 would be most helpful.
mm 54.8
